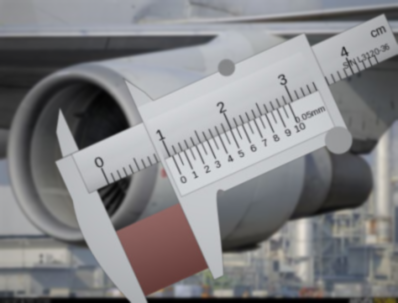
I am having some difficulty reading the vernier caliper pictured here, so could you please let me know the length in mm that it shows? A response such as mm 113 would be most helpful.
mm 10.4
